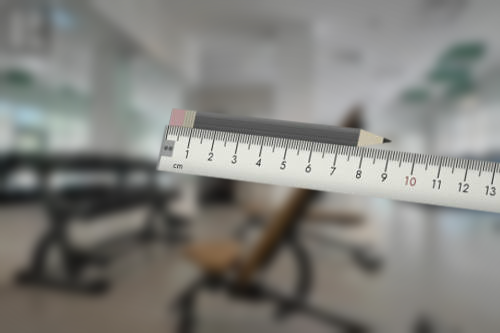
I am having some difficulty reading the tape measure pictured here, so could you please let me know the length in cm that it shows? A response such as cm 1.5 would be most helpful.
cm 9
